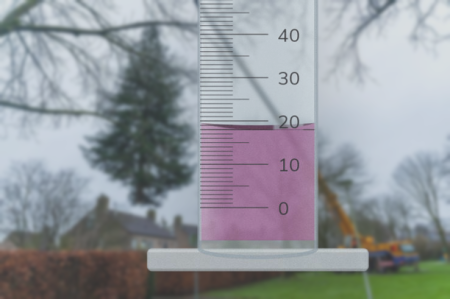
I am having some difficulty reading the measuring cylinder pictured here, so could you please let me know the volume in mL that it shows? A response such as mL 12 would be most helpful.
mL 18
